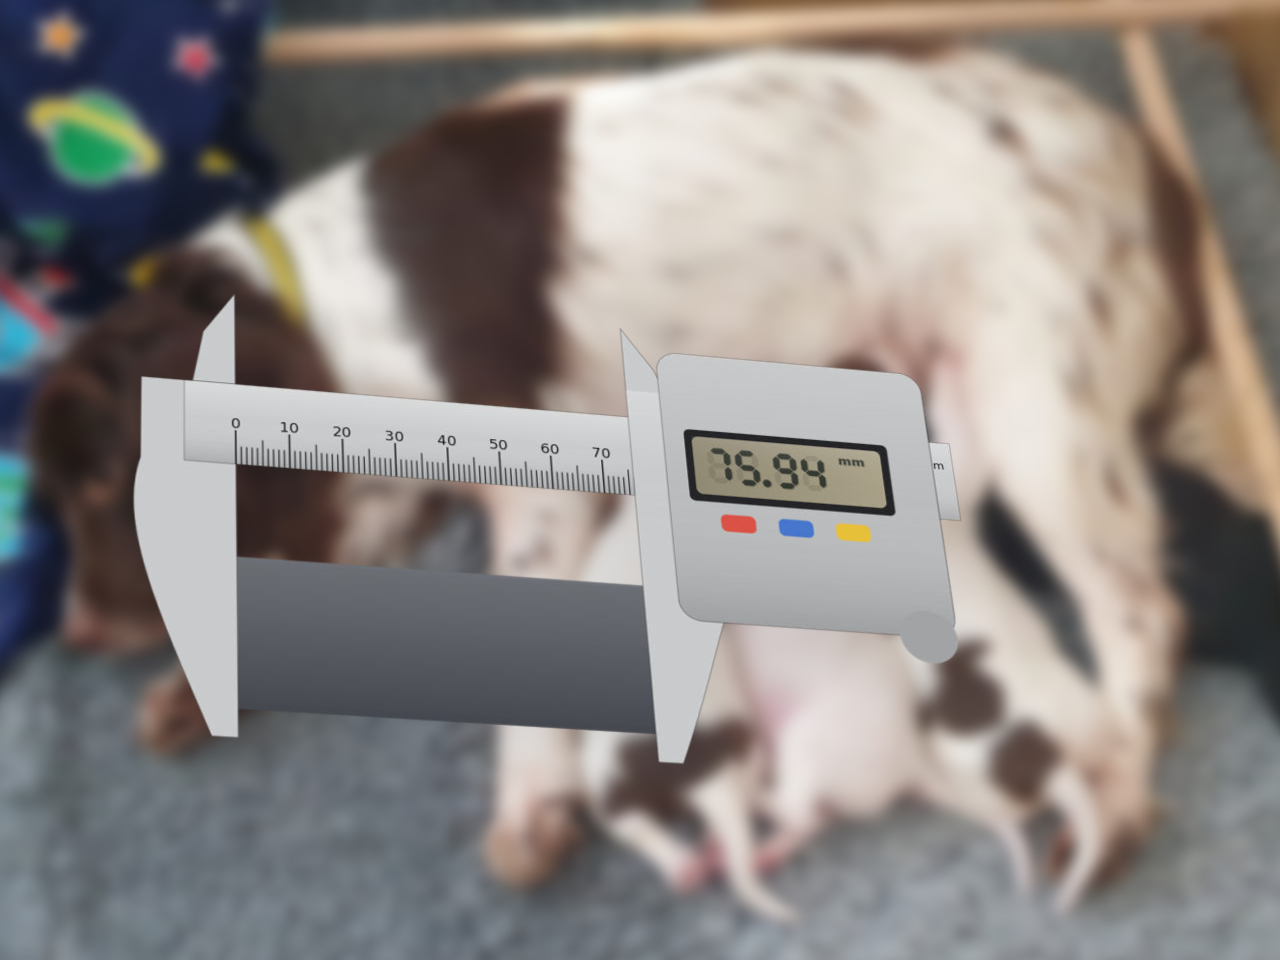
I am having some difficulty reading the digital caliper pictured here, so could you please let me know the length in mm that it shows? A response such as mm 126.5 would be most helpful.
mm 75.94
